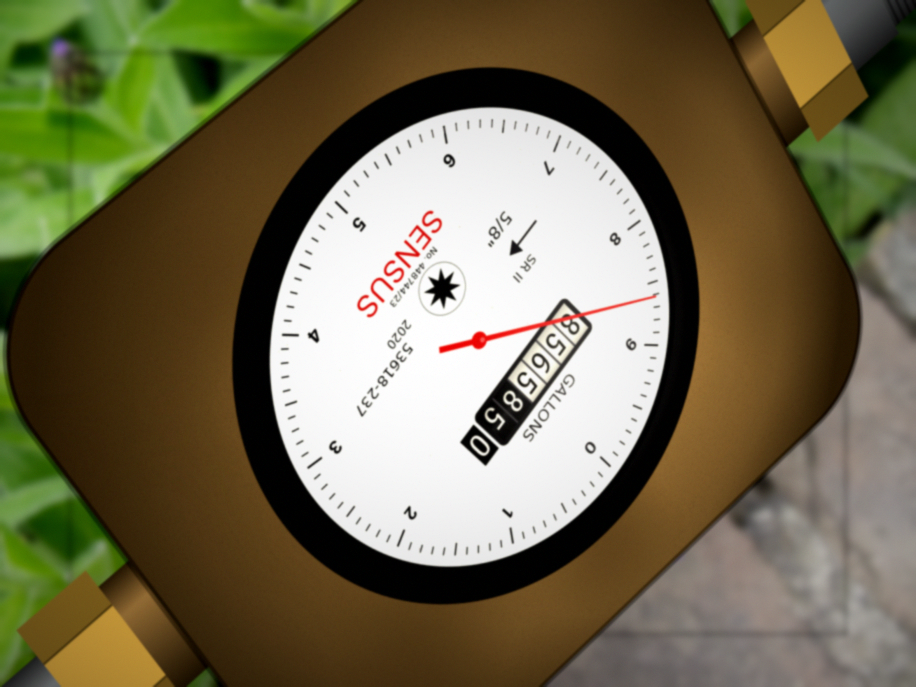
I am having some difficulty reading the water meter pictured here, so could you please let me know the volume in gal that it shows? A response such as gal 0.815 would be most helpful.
gal 8565848.6
